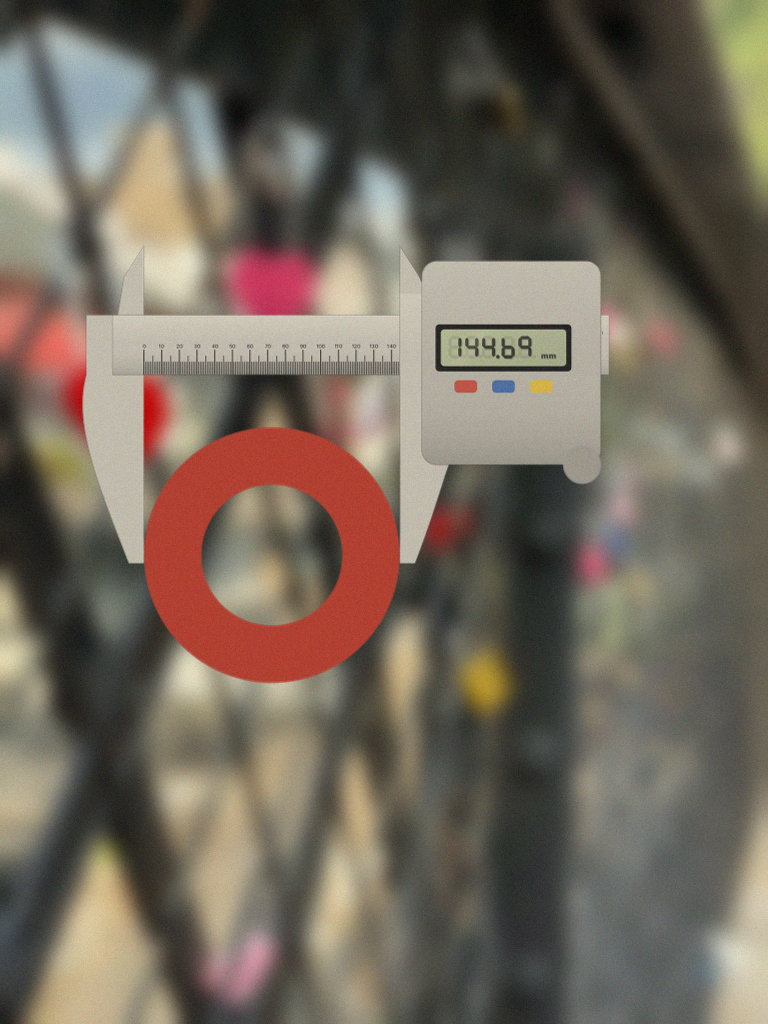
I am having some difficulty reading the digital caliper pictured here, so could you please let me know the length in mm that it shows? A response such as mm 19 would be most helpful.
mm 144.69
